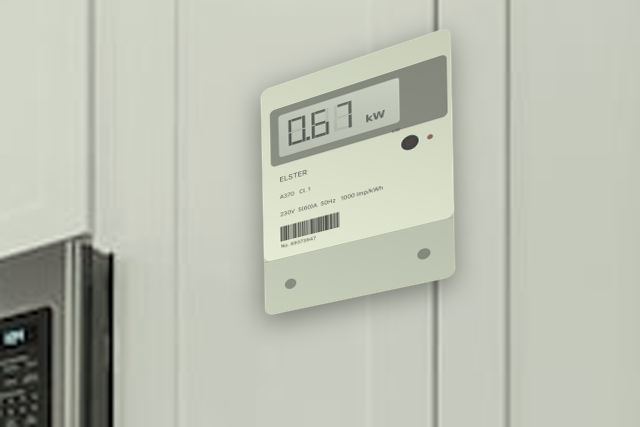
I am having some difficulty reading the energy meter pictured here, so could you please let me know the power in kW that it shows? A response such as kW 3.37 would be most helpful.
kW 0.67
